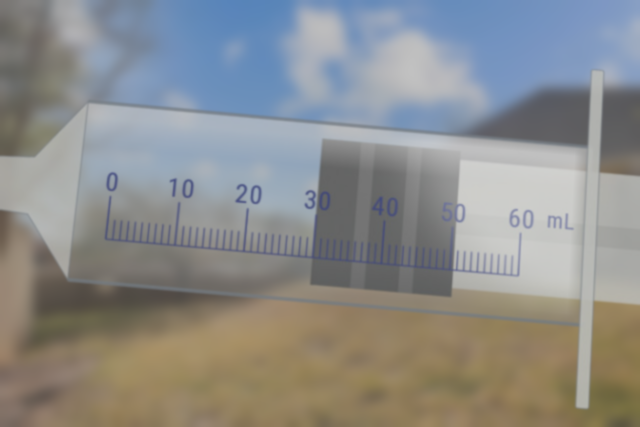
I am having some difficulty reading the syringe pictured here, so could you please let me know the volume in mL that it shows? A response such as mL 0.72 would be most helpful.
mL 30
